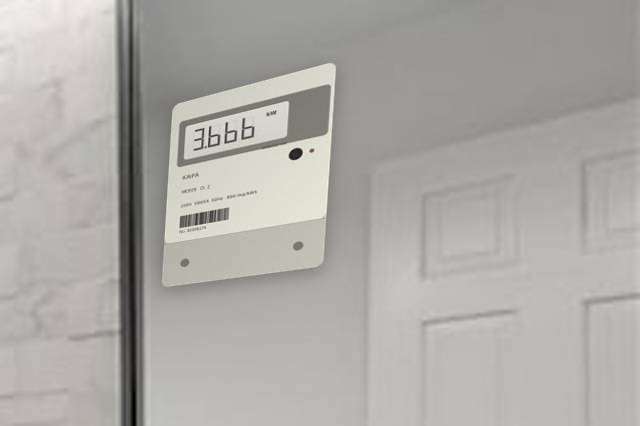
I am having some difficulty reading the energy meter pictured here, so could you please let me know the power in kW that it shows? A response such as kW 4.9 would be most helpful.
kW 3.666
